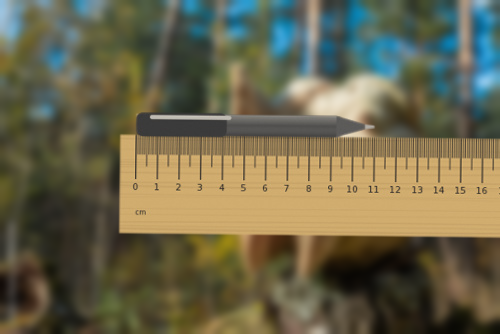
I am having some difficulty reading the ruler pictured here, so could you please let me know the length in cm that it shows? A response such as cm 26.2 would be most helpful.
cm 11
